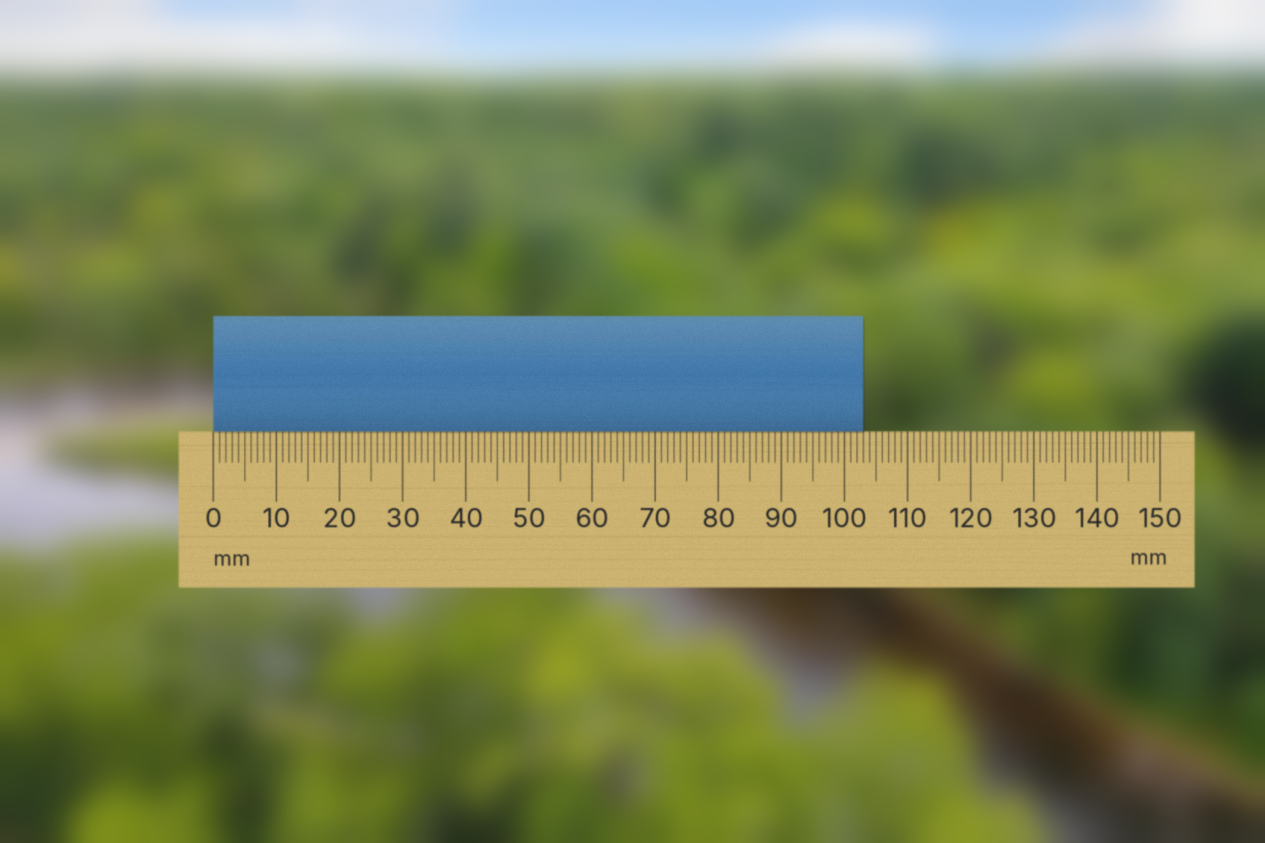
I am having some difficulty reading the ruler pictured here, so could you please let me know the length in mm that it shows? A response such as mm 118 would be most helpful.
mm 103
